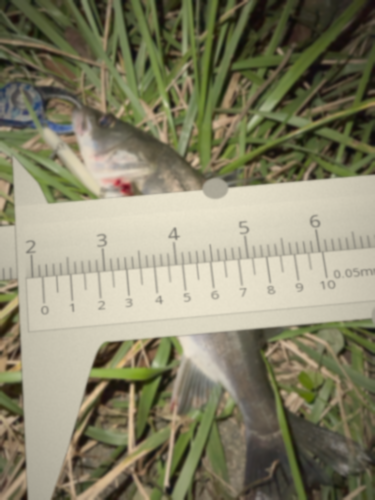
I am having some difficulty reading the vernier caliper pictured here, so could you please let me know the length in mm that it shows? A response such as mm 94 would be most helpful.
mm 21.4
